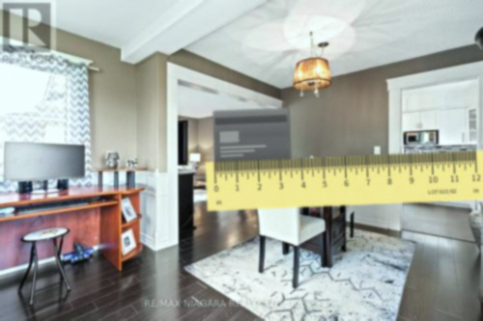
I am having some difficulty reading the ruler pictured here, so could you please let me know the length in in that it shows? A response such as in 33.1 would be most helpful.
in 3.5
